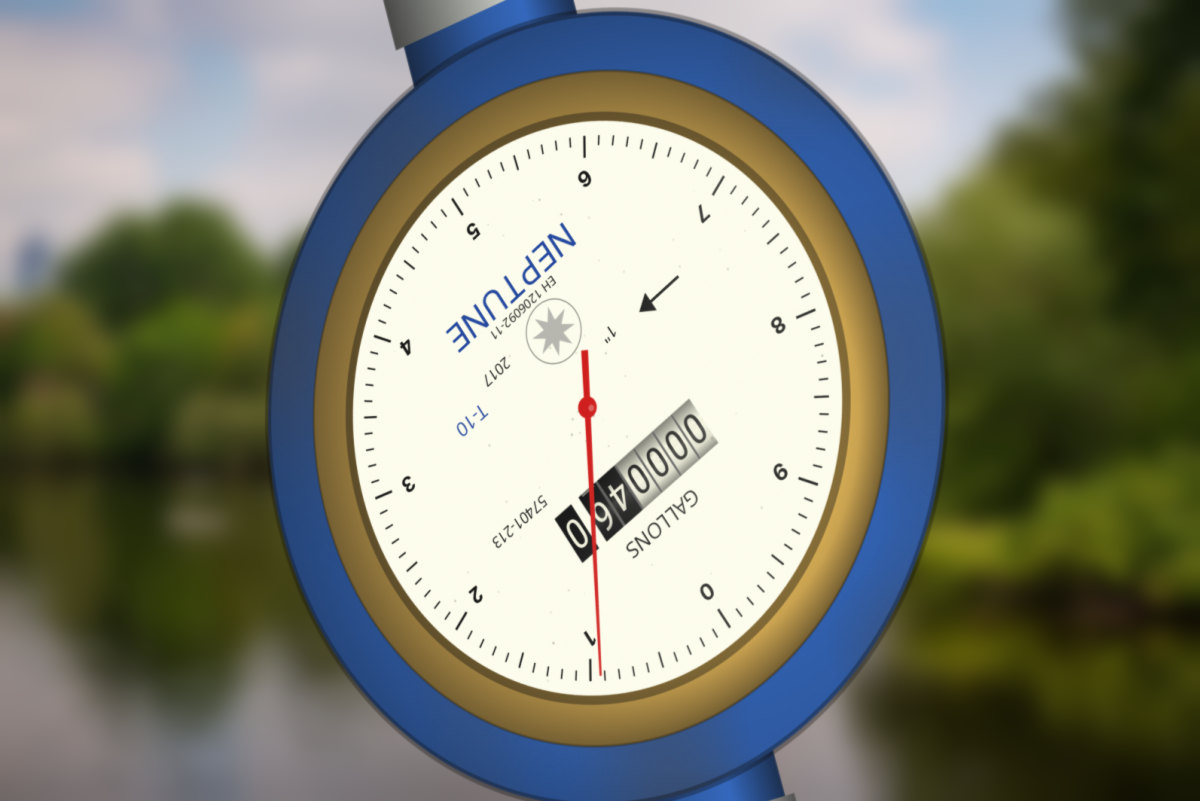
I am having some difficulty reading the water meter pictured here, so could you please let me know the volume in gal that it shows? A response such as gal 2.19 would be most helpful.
gal 460.9
